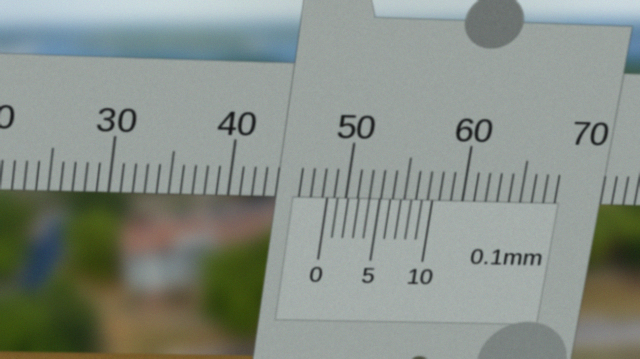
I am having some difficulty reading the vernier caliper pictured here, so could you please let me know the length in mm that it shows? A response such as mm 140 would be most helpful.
mm 48.4
